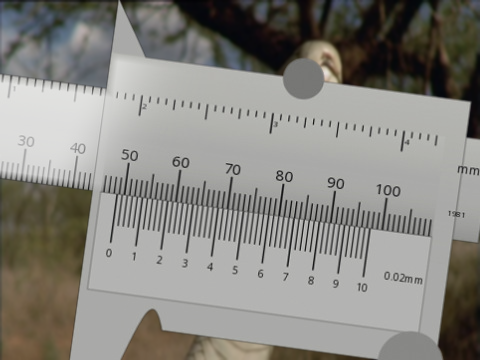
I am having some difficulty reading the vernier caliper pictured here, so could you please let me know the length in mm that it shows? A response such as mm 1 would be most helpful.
mm 48.6
